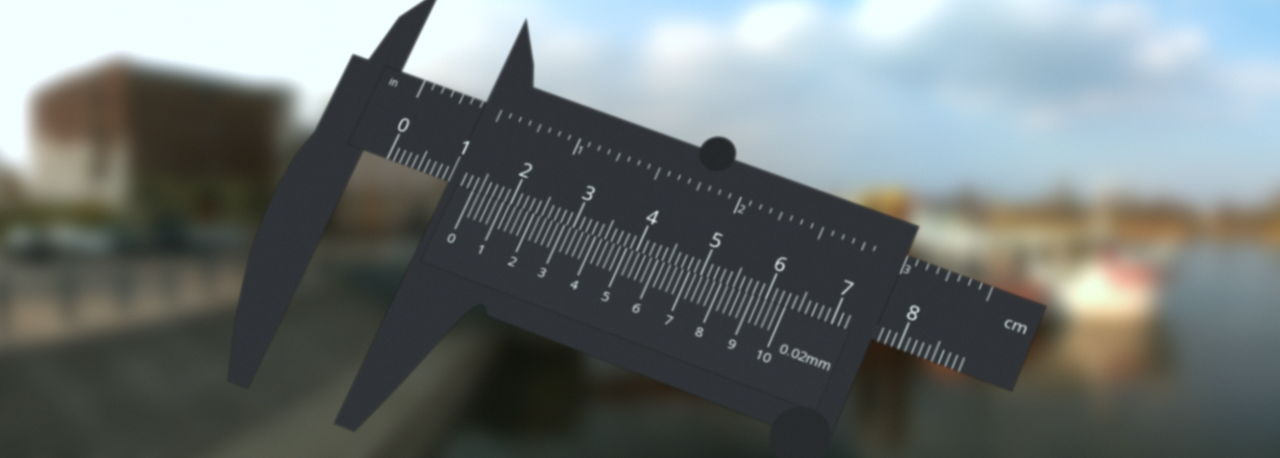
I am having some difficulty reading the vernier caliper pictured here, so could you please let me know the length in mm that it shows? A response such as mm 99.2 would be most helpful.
mm 14.0
